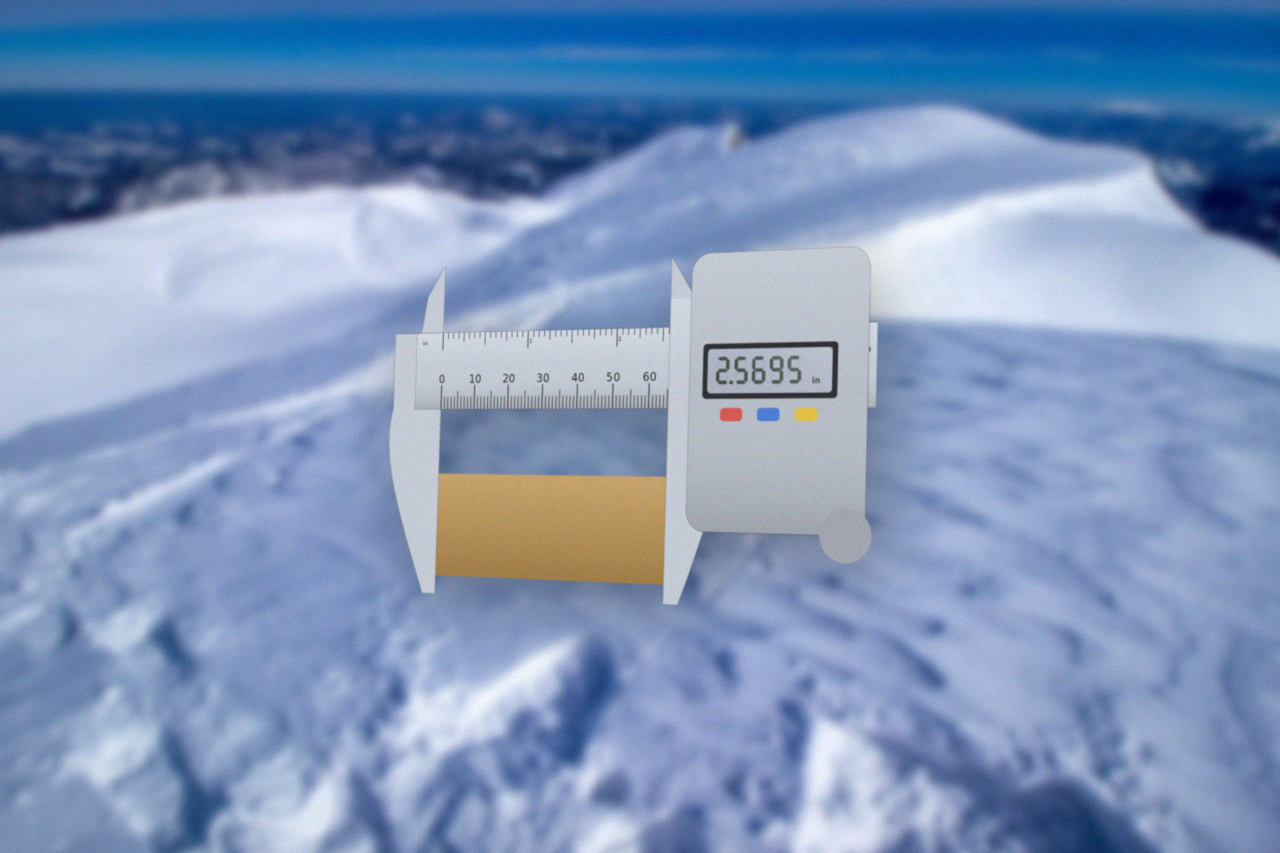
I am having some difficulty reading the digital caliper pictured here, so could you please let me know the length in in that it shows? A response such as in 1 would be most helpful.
in 2.5695
